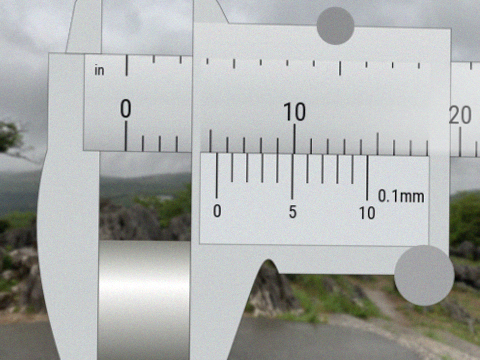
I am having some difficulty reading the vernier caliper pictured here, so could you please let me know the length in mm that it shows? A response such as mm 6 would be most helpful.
mm 5.4
